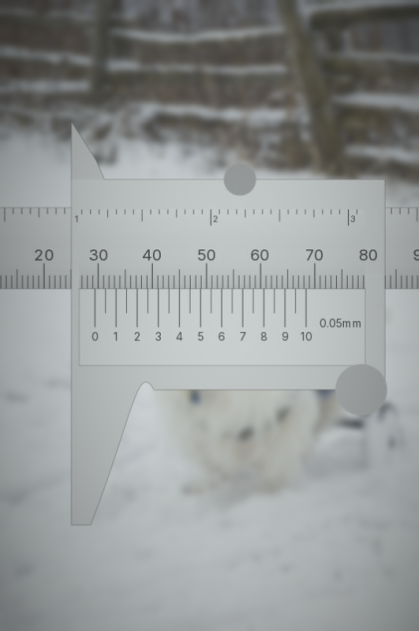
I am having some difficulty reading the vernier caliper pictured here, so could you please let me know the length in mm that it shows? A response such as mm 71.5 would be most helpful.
mm 29.4
